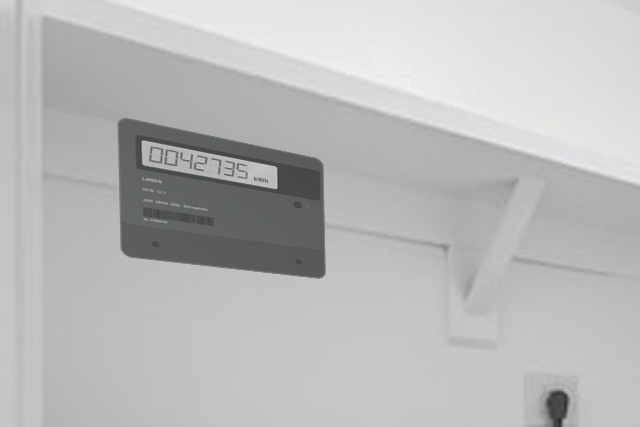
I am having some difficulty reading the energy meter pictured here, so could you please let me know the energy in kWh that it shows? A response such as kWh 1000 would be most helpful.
kWh 42735
